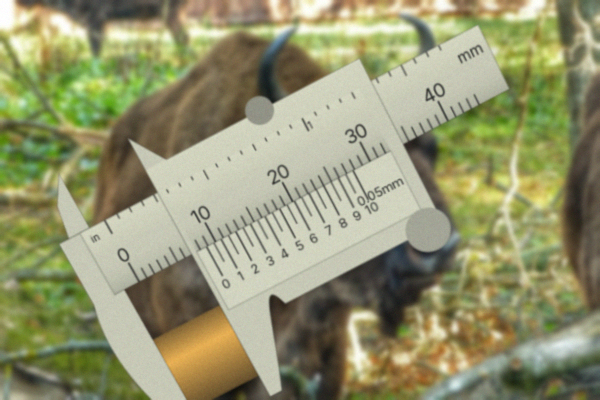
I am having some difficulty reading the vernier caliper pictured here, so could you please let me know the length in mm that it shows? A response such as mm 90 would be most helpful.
mm 8.8
